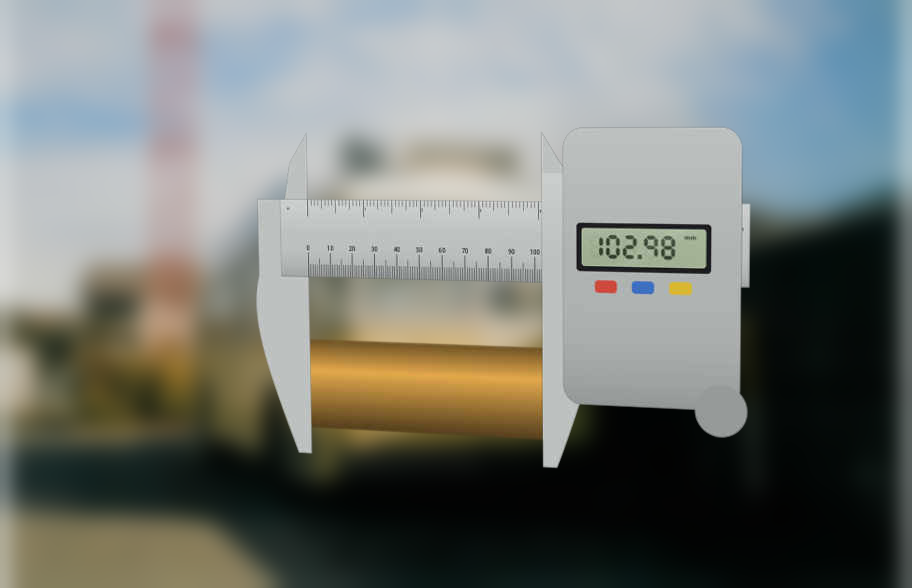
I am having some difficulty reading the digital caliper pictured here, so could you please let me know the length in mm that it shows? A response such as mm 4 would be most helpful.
mm 102.98
